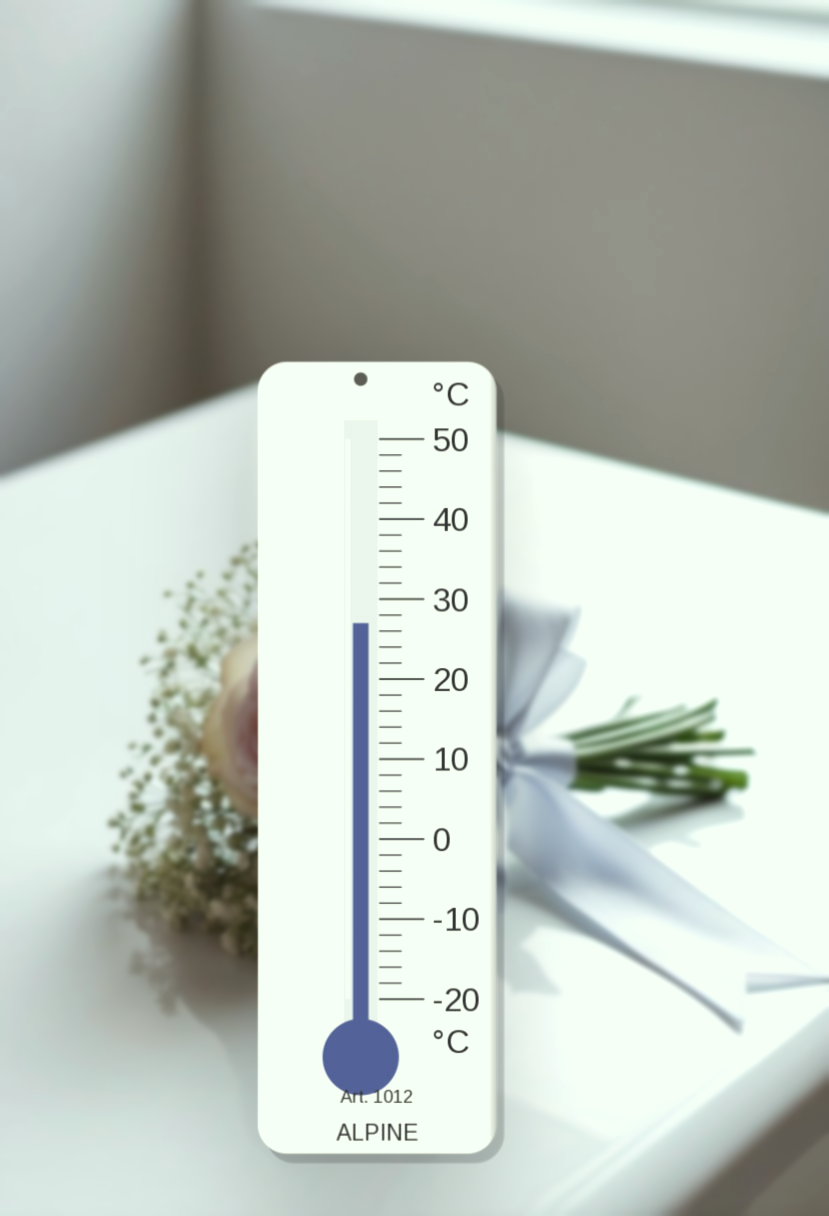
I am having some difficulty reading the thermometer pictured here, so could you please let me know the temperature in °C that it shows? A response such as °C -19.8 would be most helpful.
°C 27
